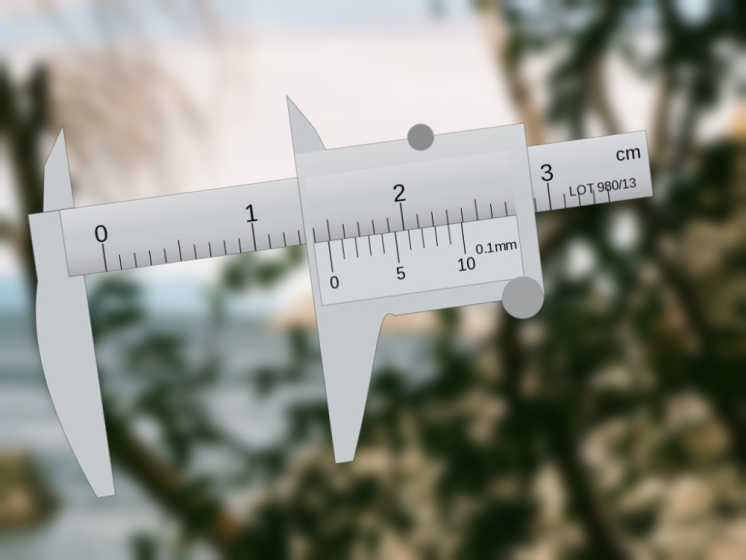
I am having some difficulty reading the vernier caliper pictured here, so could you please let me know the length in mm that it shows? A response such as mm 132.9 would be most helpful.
mm 14.9
